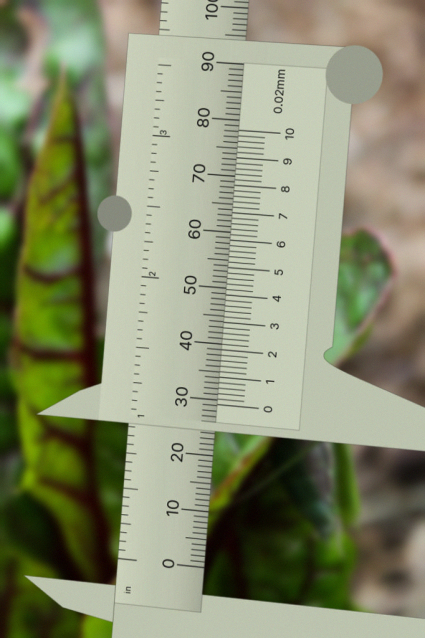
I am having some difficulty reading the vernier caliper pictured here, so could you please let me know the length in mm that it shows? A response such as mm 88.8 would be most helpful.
mm 29.2
